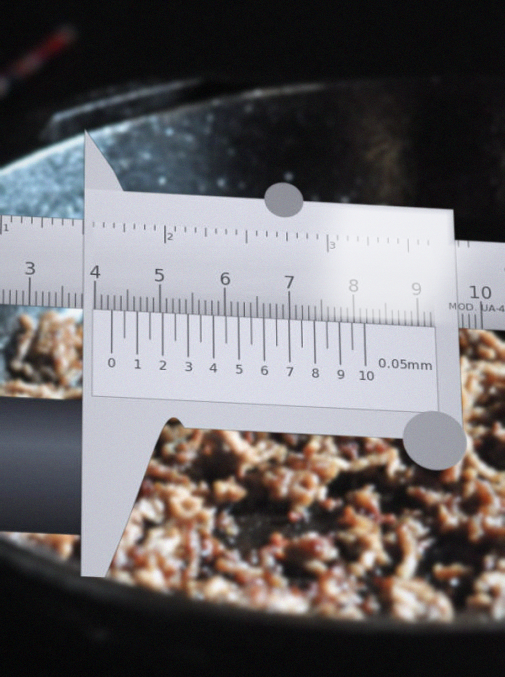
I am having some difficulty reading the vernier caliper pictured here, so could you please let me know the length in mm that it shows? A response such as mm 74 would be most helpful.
mm 42.6
